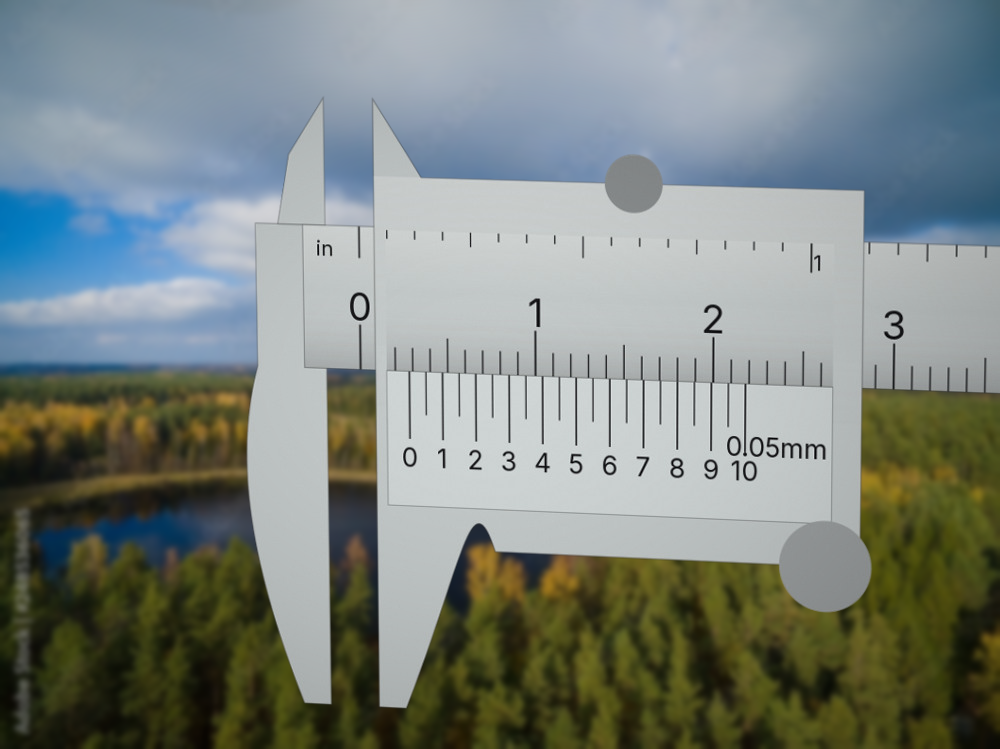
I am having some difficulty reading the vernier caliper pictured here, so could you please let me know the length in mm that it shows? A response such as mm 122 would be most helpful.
mm 2.8
